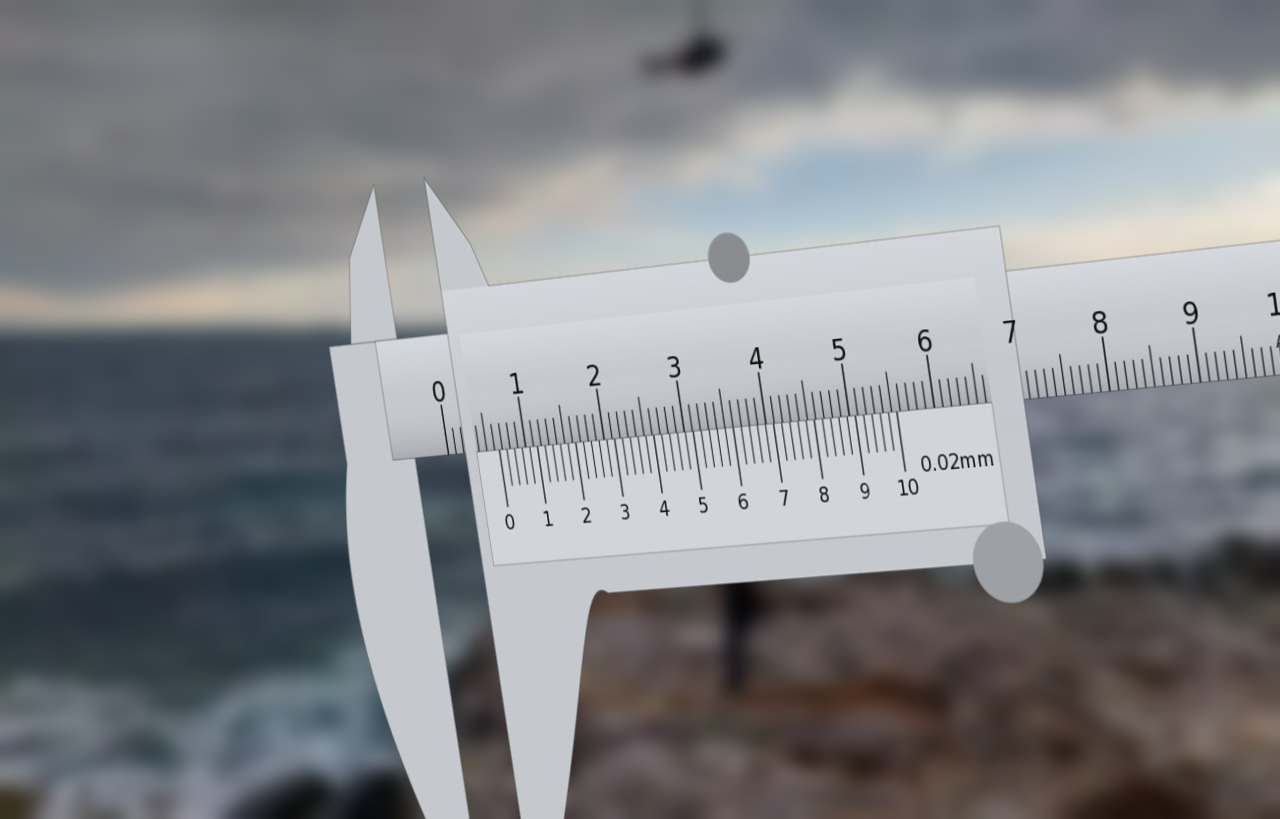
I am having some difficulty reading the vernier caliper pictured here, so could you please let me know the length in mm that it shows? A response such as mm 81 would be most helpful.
mm 6.6
